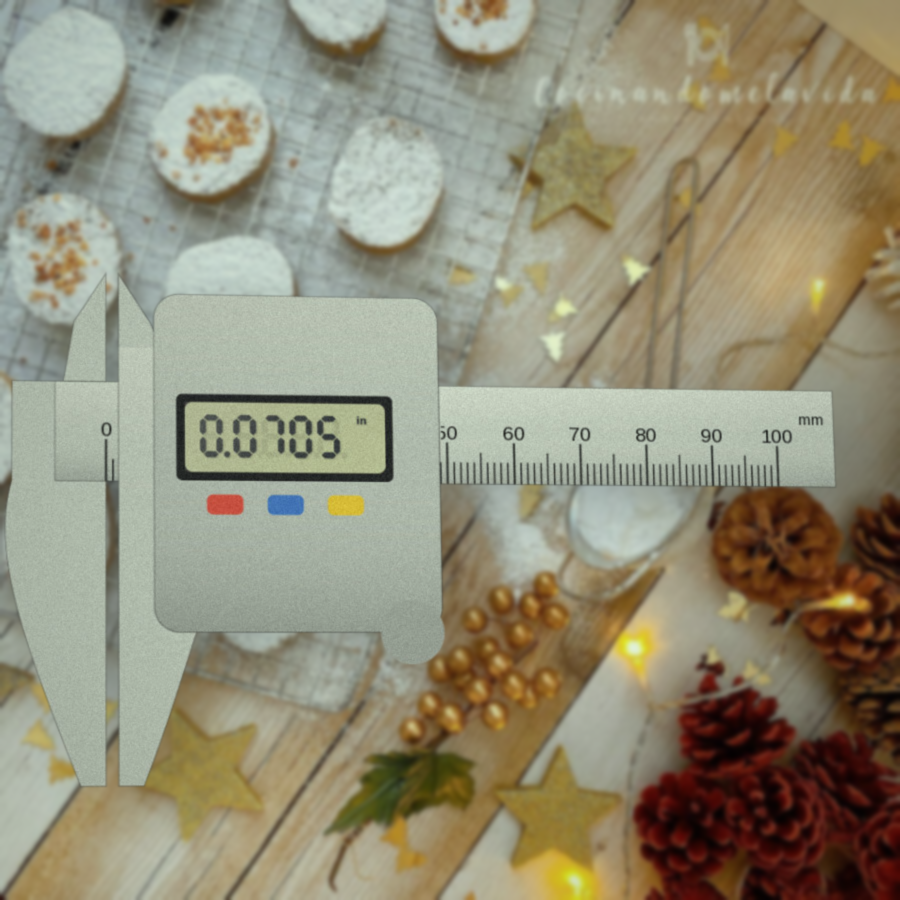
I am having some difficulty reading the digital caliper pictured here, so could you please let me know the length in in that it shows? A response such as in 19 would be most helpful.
in 0.0705
